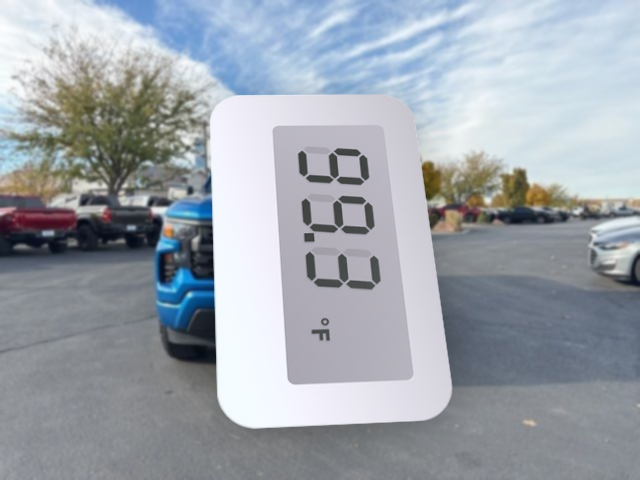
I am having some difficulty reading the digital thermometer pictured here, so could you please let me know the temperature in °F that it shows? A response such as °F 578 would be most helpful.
°F 99.3
